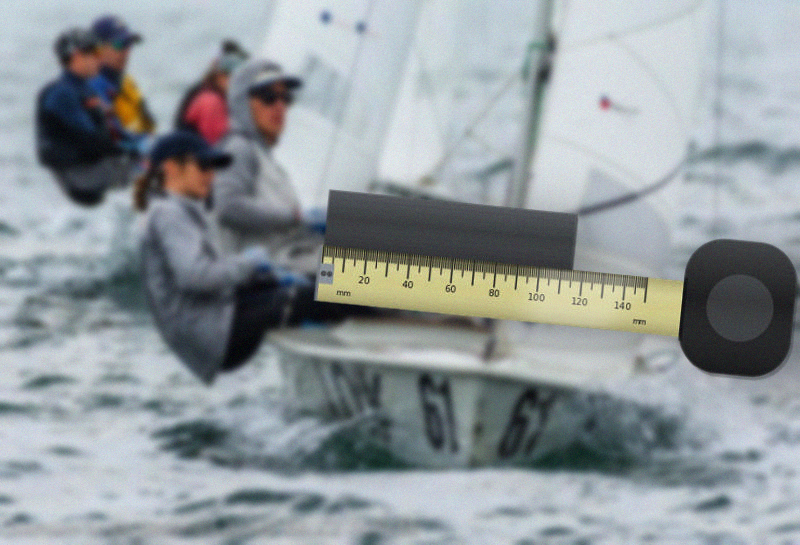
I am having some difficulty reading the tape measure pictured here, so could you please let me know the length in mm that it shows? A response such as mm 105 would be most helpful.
mm 115
